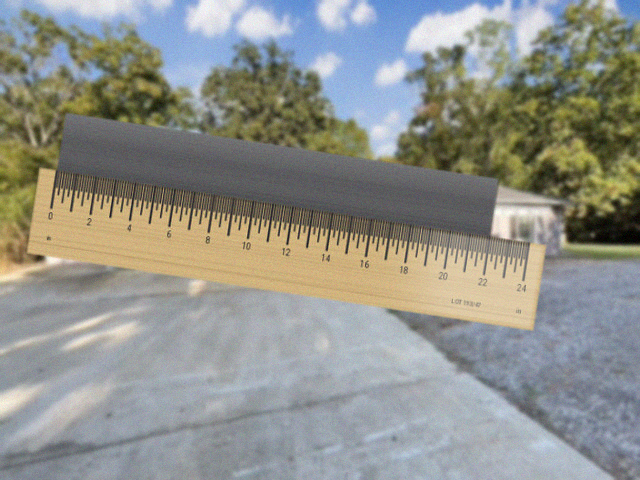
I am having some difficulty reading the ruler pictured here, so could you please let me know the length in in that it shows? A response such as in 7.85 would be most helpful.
in 22
